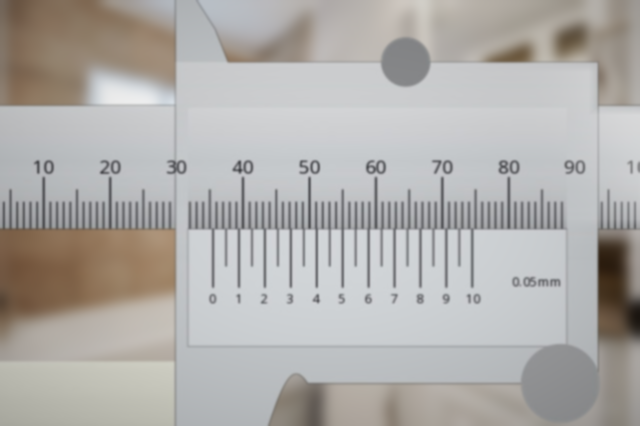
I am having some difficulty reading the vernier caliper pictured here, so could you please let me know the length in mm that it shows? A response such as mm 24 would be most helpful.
mm 35.5
